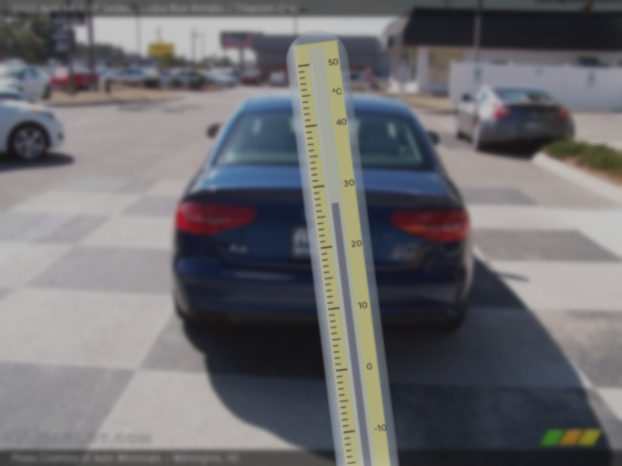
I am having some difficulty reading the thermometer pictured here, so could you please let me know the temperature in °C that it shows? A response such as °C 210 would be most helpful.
°C 27
